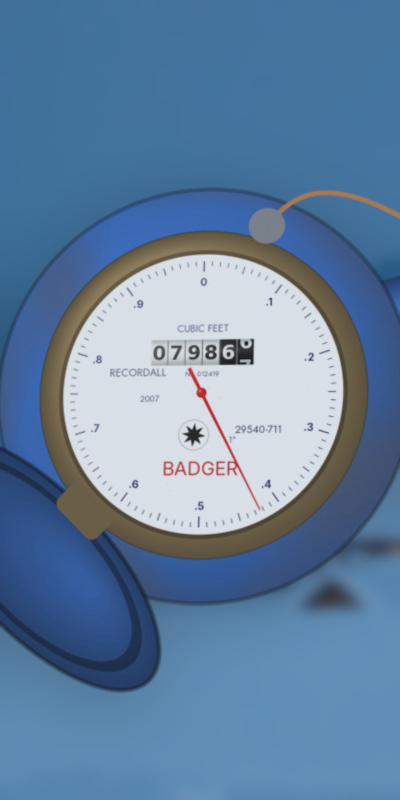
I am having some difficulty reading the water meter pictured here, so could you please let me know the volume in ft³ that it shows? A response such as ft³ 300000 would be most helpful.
ft³ 79866.42
